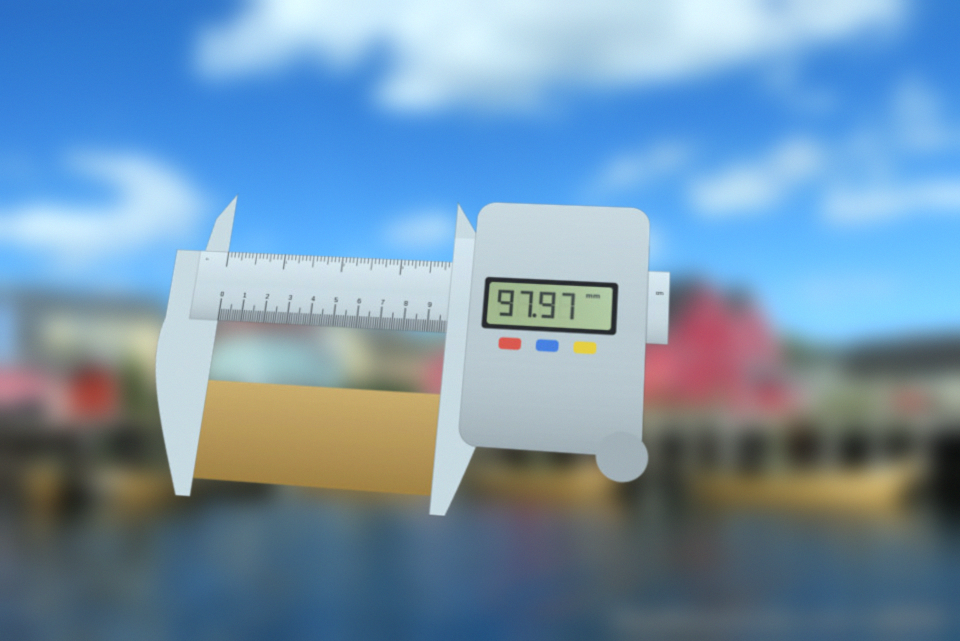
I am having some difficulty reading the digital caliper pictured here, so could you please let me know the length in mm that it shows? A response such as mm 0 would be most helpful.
mm 97.97
